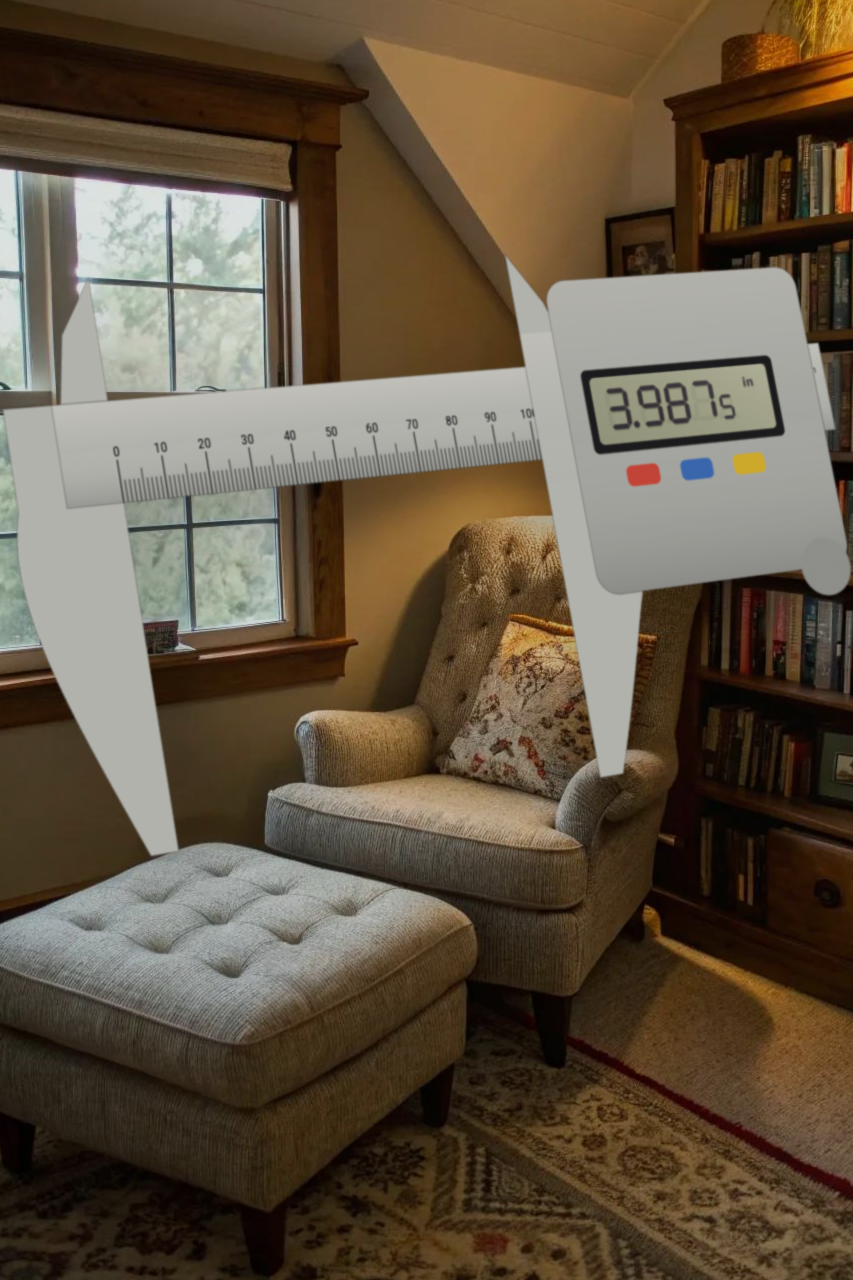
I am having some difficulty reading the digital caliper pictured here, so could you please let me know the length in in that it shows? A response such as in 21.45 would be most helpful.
in 3.9875
